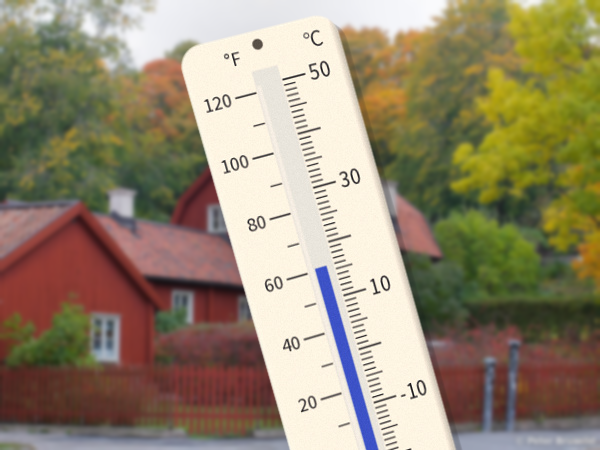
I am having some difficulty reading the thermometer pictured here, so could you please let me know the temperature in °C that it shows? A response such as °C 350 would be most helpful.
°C 16
